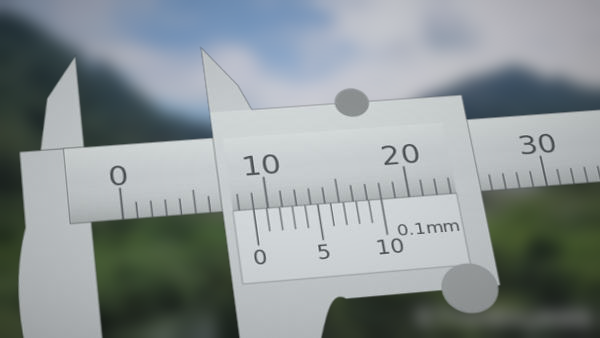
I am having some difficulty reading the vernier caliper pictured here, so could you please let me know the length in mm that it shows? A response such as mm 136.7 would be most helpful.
mm 9.0
